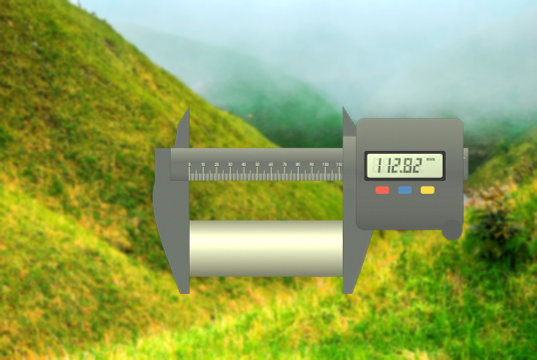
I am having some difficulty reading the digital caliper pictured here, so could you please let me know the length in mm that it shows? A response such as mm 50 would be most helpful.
mm 112.82
